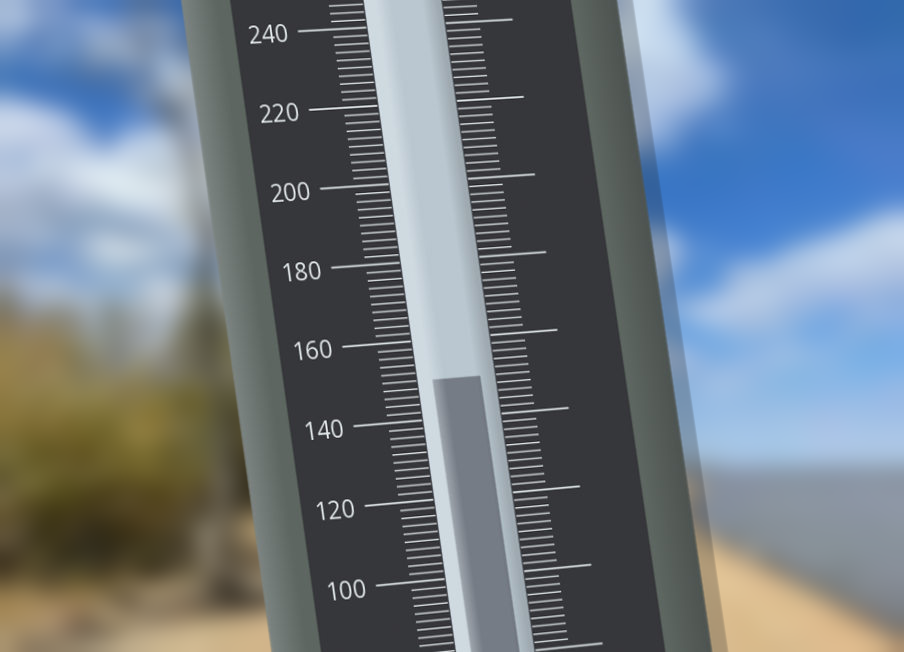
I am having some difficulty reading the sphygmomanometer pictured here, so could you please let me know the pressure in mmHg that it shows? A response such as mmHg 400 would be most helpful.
mmHg 150
